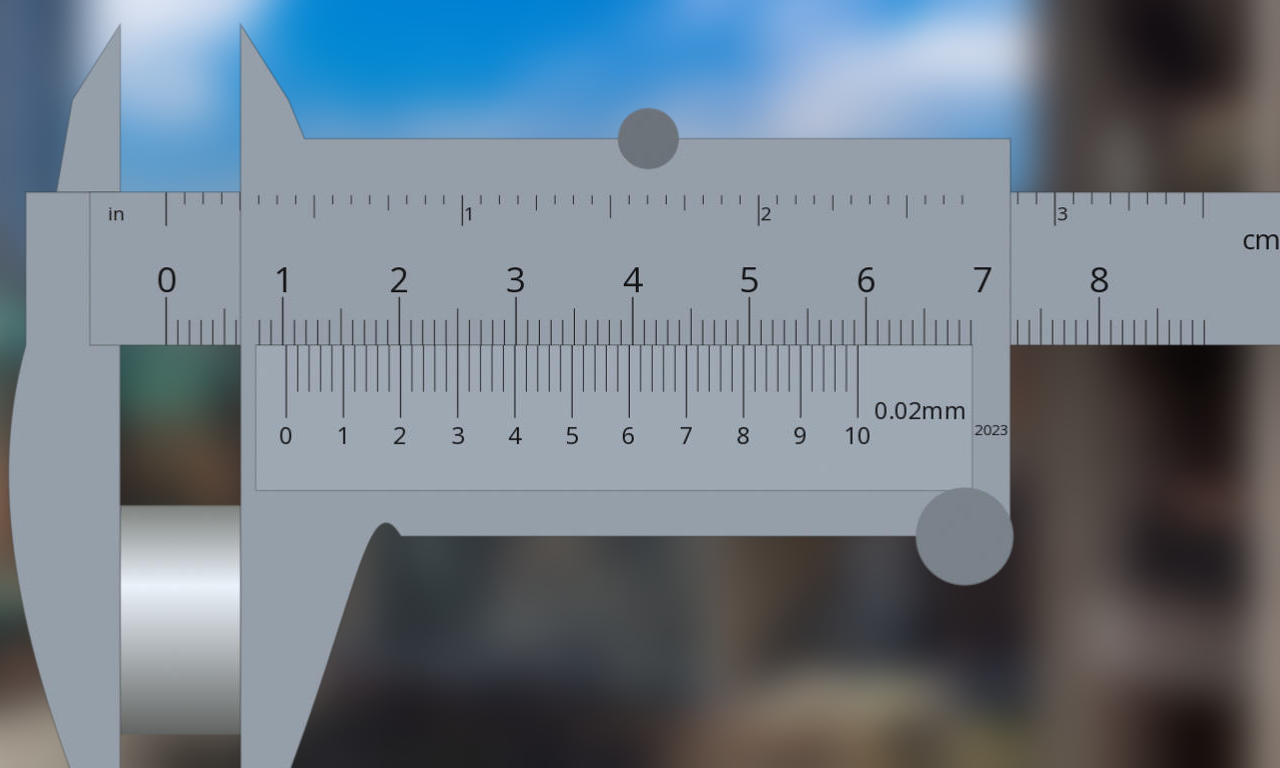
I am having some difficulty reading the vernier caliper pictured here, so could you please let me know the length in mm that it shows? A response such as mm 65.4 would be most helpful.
mm 10.3
